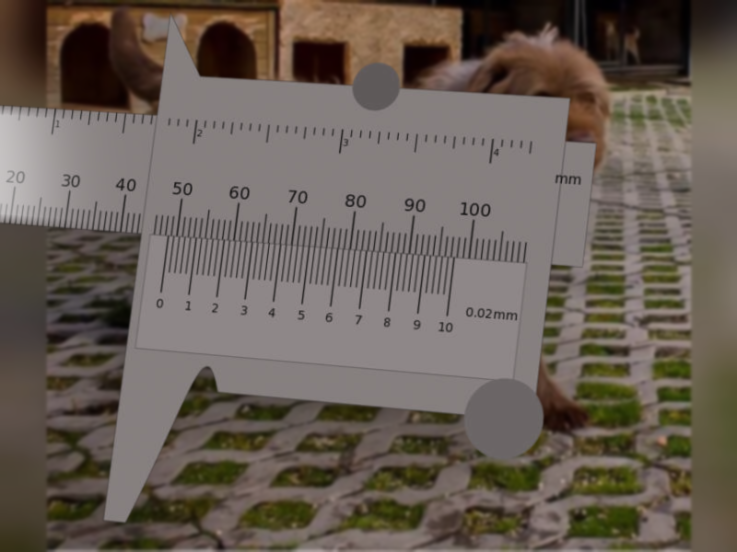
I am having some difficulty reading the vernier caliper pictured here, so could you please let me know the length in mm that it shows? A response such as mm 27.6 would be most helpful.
mm 48.5
